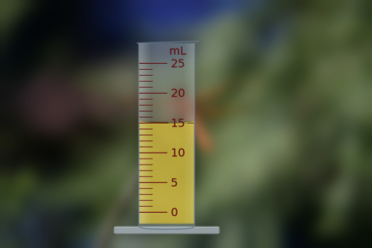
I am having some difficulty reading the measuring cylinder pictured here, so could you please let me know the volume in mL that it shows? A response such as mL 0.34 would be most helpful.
mL 15
